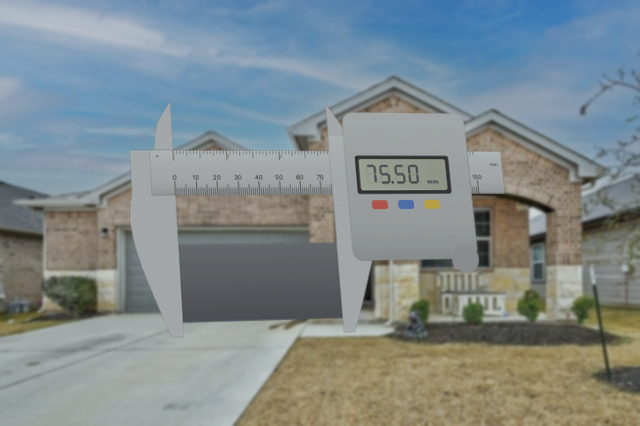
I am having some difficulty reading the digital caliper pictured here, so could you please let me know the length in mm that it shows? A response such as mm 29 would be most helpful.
mm 75.50
